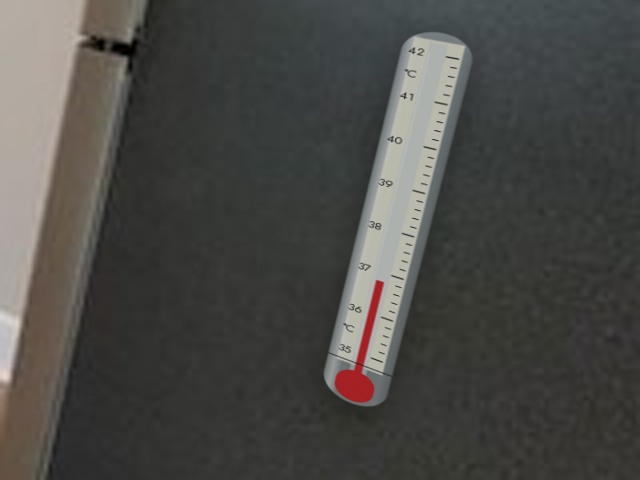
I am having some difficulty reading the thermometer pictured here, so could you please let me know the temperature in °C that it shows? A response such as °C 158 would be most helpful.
°C 36.8
